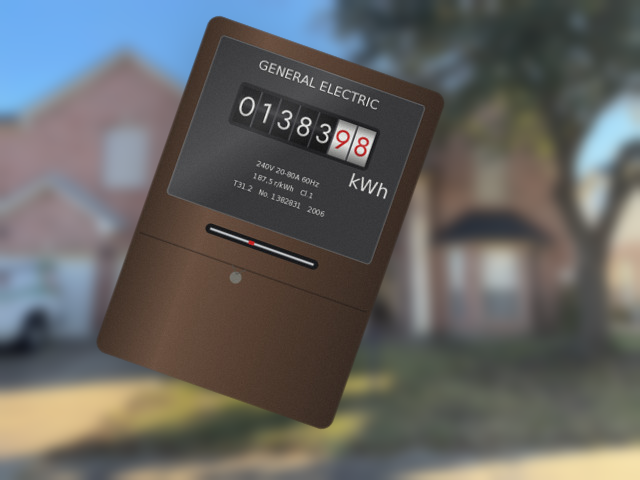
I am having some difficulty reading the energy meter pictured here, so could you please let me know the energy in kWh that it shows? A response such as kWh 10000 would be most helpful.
kWh 1383.98
